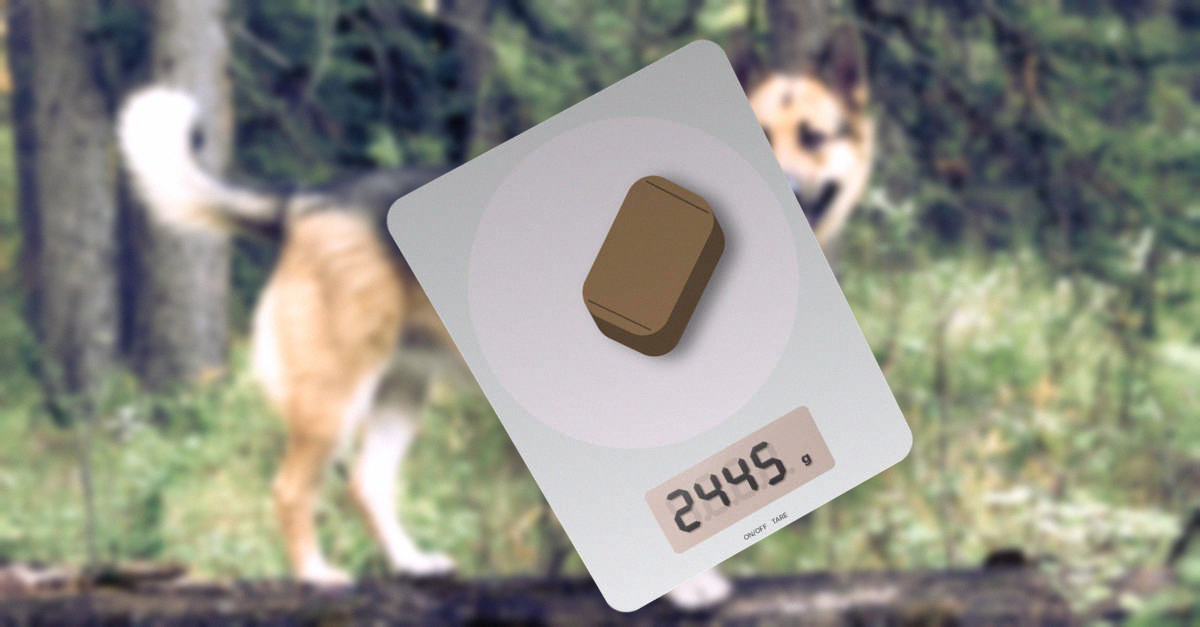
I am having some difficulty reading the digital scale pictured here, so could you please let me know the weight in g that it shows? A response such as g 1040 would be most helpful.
g 2445
